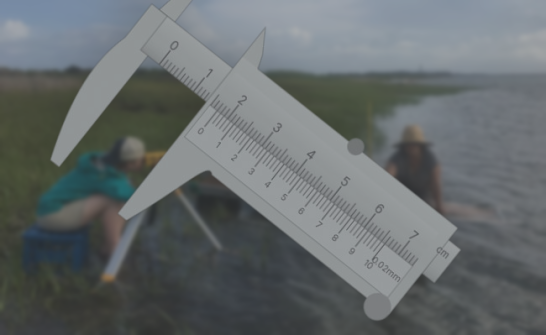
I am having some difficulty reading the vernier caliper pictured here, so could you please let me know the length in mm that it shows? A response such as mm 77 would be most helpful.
mm 17.0
